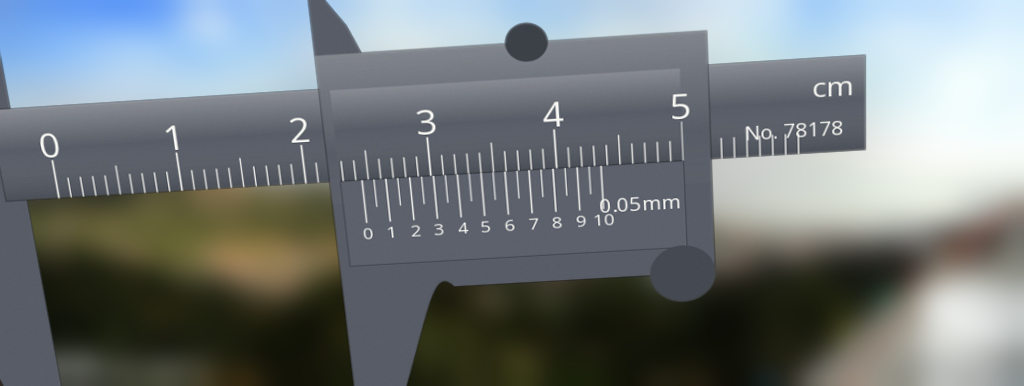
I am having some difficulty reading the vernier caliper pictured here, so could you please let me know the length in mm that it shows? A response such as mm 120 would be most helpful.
mm 24.5
